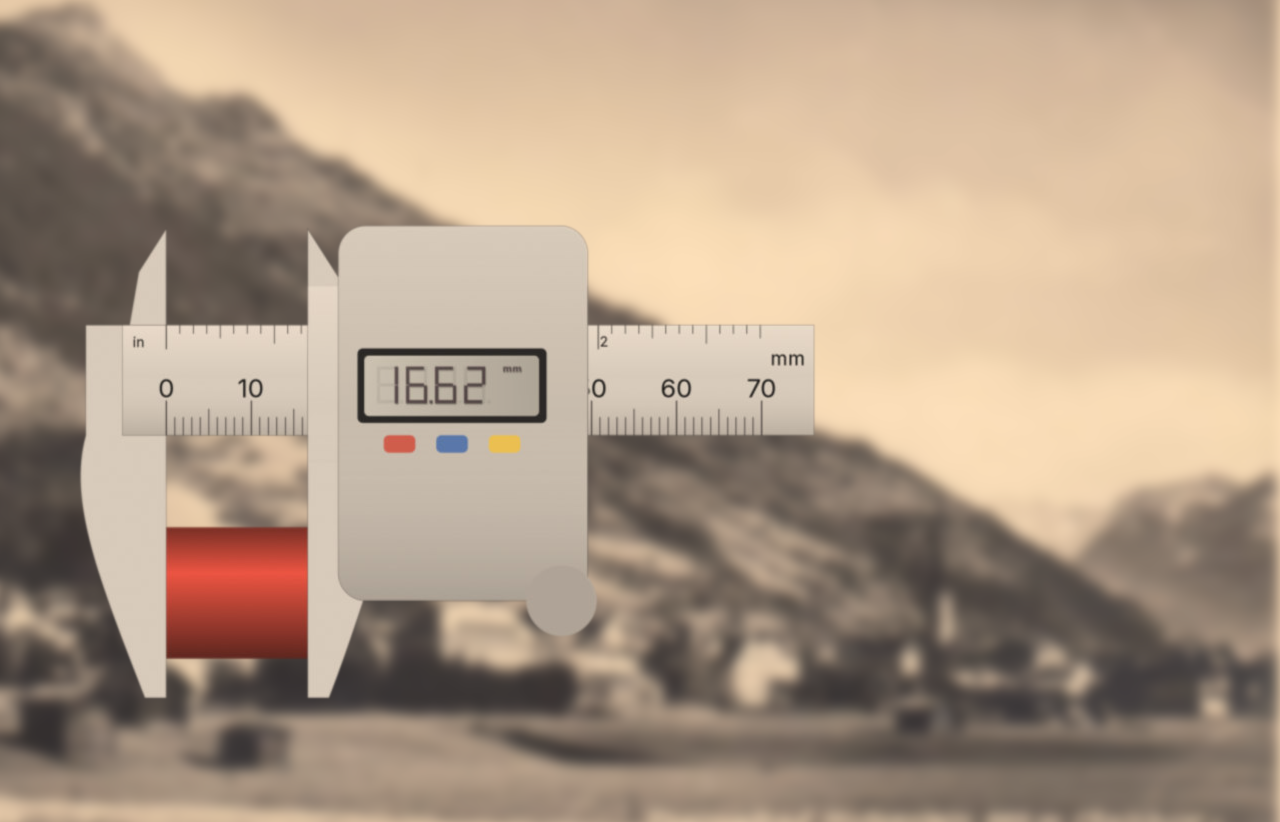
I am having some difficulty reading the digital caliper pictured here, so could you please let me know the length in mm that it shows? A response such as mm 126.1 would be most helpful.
mm 16.62
